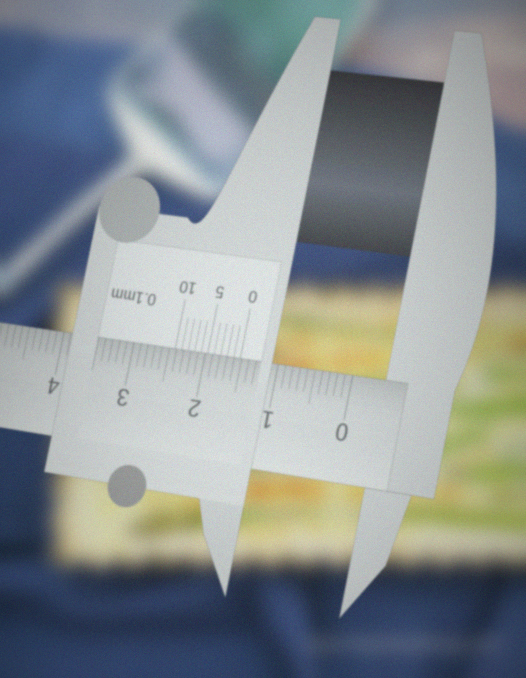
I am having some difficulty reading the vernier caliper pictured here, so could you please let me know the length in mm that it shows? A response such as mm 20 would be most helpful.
mm 15.2
